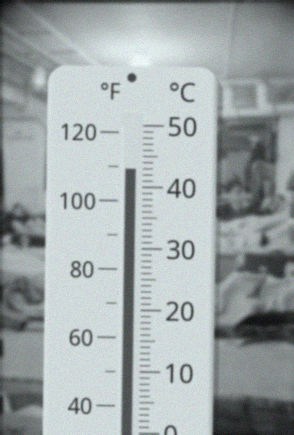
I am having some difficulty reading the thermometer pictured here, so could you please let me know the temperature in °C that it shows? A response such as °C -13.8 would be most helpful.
°C 43
